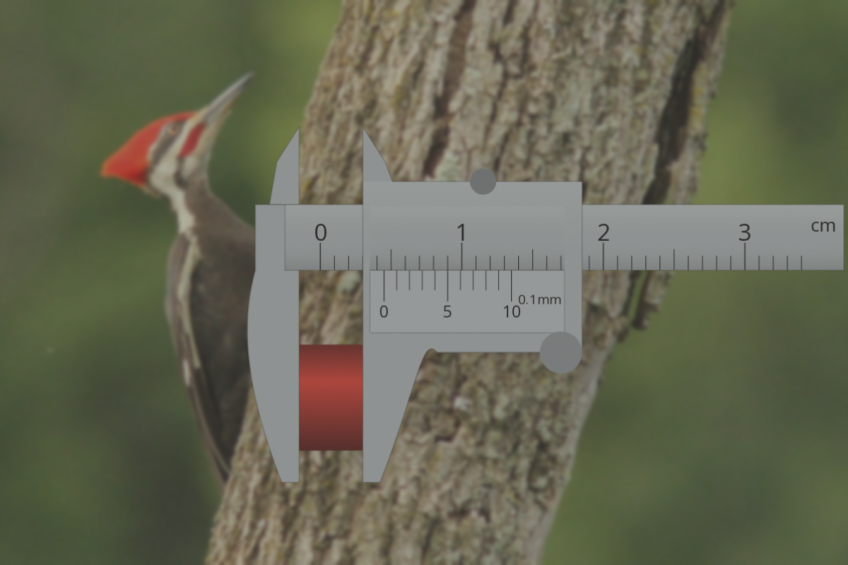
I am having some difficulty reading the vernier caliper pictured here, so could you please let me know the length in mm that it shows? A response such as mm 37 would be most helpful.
mm 4.5
